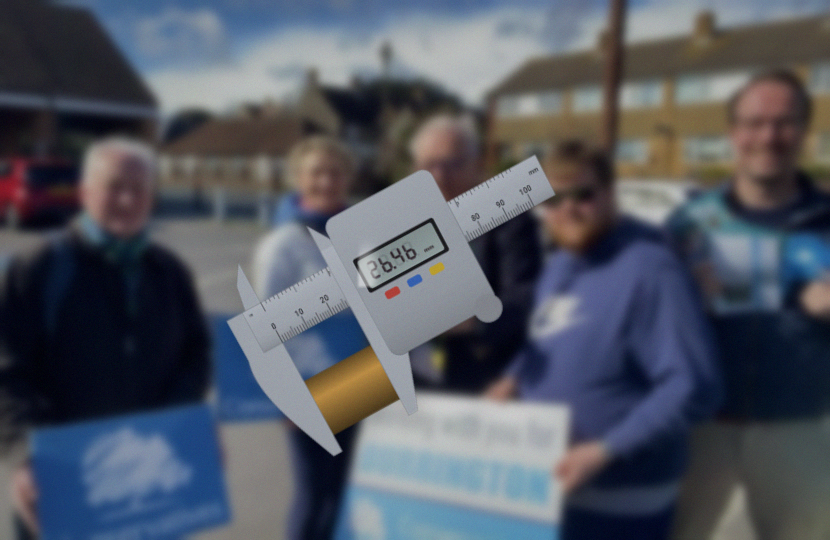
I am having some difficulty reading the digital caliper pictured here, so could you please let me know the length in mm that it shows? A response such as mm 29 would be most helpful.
mm 26.46
